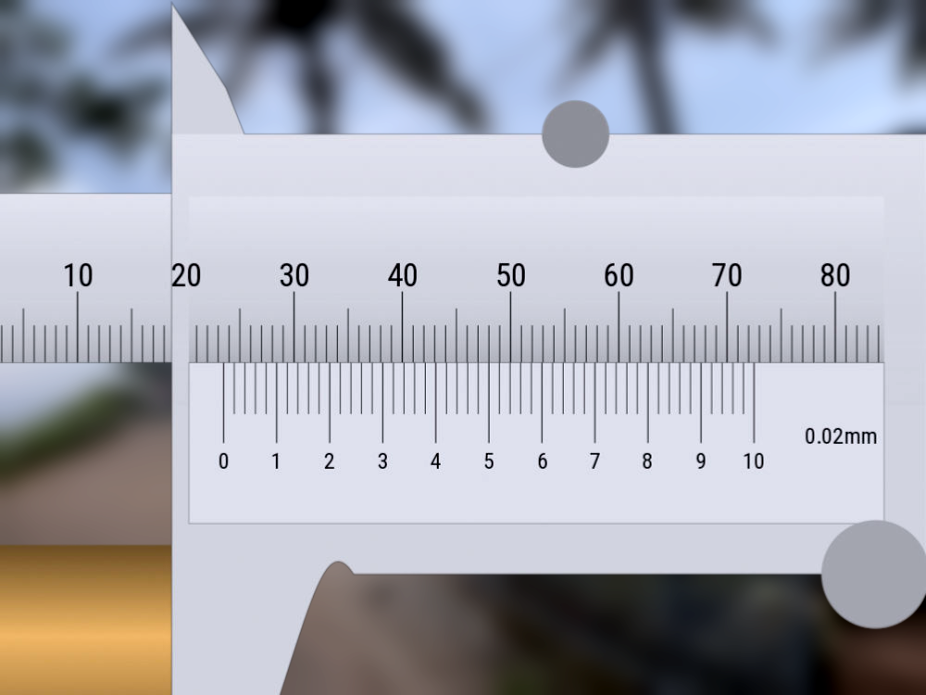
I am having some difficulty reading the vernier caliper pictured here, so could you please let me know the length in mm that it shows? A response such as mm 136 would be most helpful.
mm 23.5
